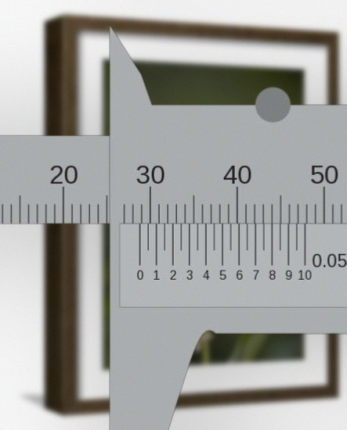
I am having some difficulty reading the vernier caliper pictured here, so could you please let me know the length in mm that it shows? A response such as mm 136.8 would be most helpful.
mm 28.8
